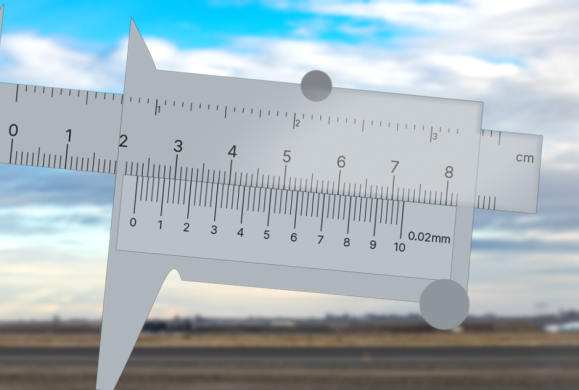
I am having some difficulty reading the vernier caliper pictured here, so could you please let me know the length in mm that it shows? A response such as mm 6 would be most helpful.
mm 23.2
